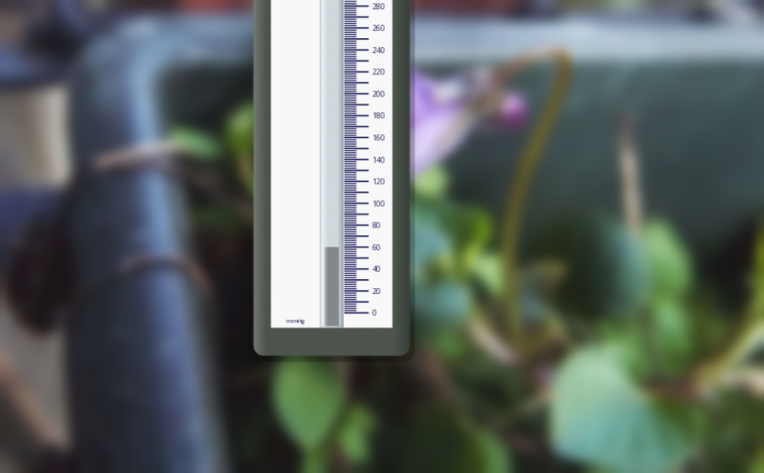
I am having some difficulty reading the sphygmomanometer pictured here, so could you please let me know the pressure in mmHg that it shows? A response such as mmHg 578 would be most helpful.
mmHg 60
